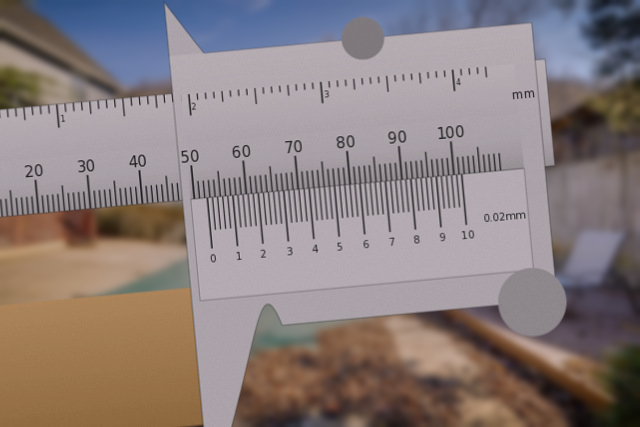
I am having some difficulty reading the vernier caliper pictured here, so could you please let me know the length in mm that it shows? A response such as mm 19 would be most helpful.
mm 52.5
